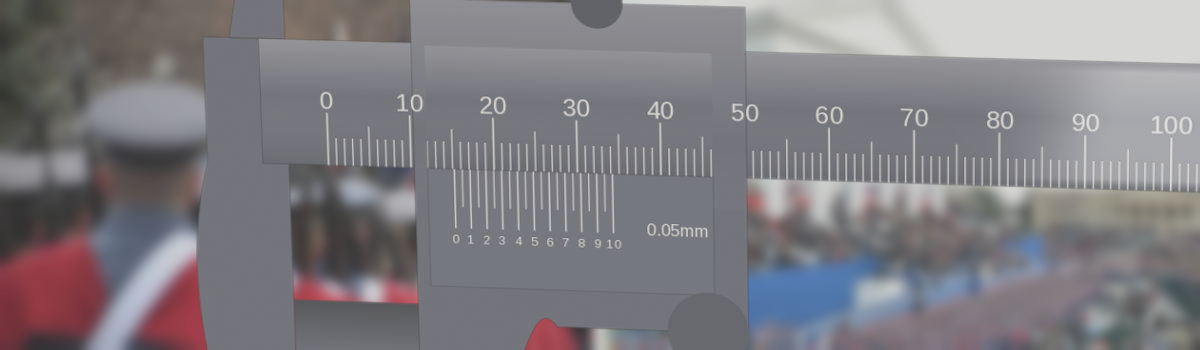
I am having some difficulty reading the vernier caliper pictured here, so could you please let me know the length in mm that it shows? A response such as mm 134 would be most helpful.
mm 15.2
